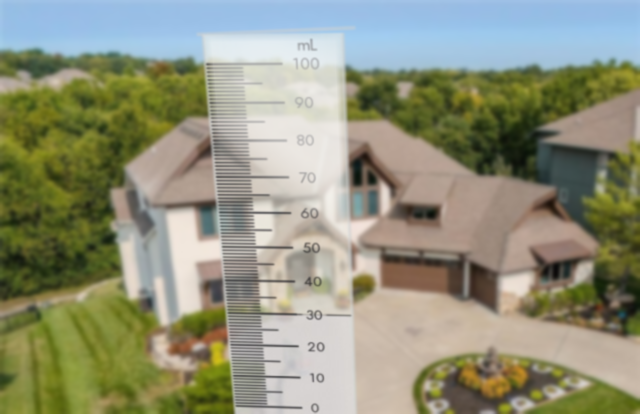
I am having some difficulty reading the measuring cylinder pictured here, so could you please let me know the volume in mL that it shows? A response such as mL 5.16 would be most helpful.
mL 30
